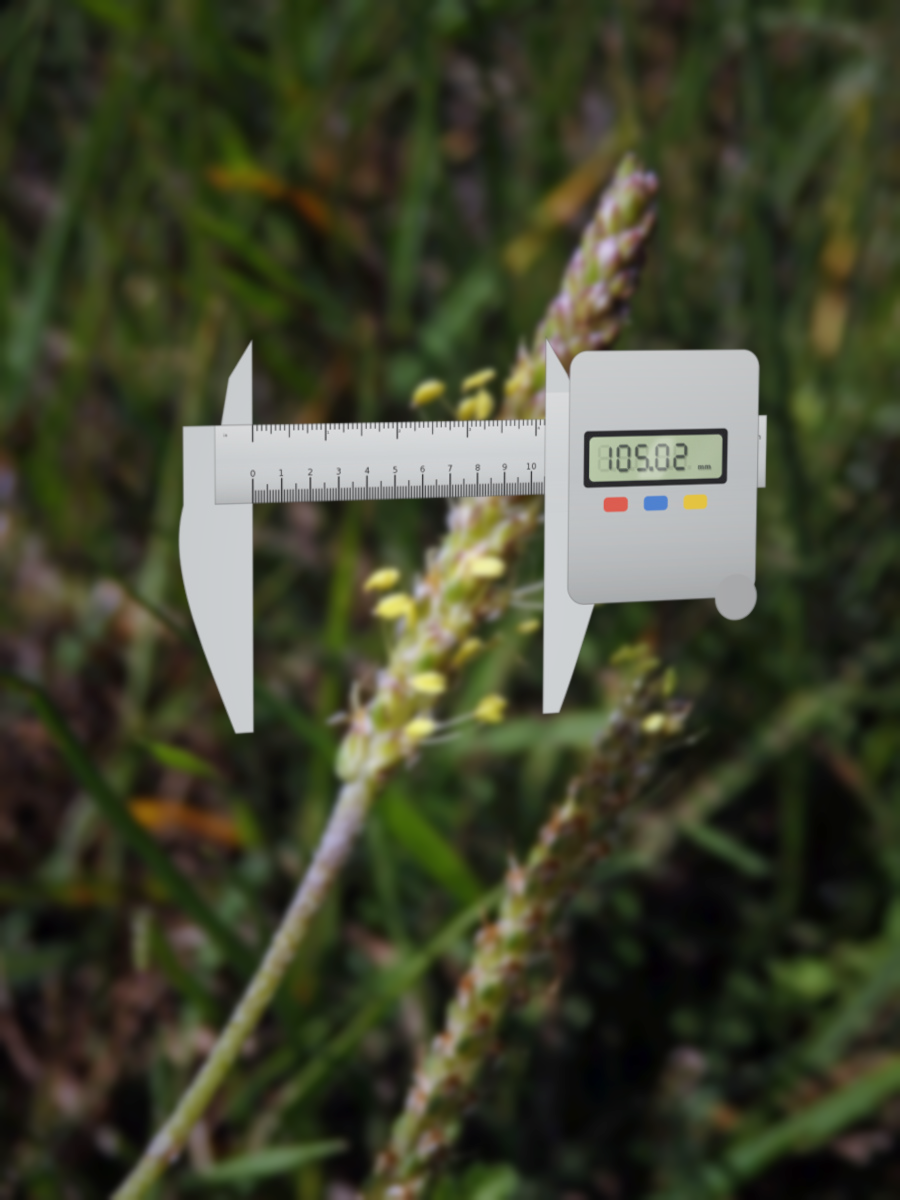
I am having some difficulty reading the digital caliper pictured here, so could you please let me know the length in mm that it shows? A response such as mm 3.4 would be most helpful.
mm 105.02
